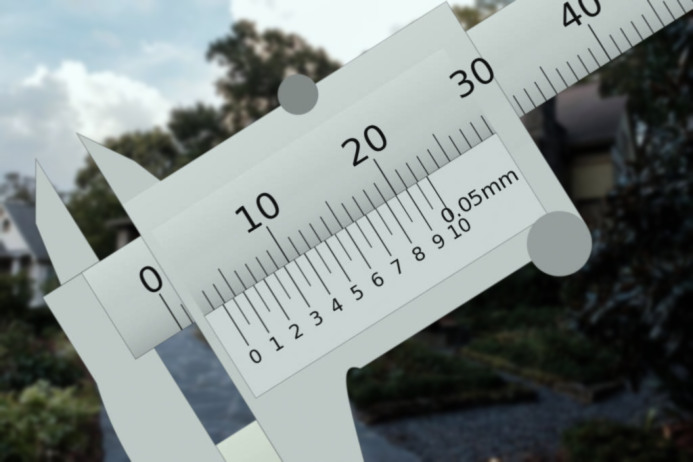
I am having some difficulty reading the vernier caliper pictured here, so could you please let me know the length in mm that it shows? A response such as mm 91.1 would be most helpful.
mm 3.8
